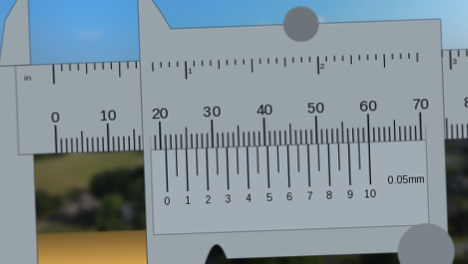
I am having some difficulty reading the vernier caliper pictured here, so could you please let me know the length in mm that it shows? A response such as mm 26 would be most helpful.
mm 21.0
